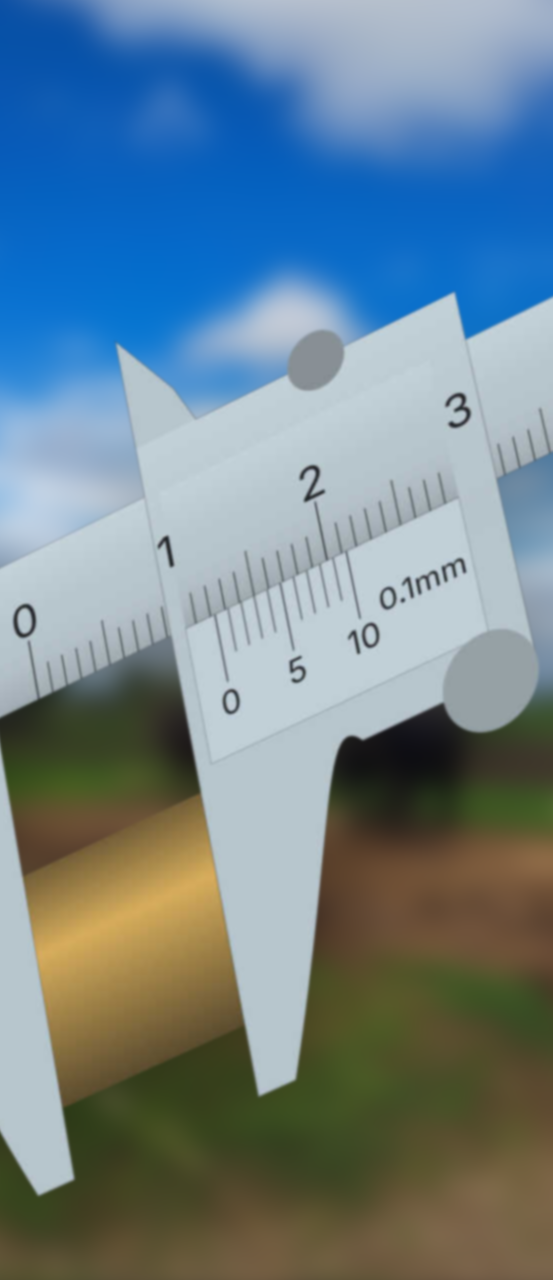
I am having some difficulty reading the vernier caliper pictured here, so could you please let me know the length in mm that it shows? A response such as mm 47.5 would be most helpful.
mm 12.3
